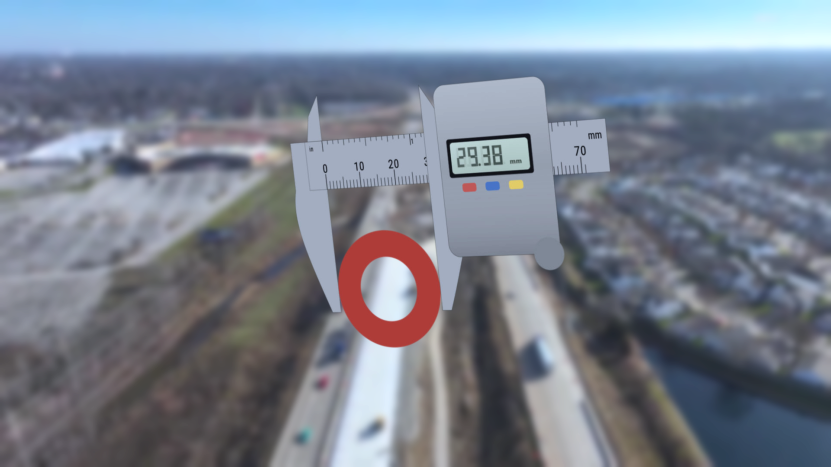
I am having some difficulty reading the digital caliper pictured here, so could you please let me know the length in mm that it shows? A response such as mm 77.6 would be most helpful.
mm 29.38
